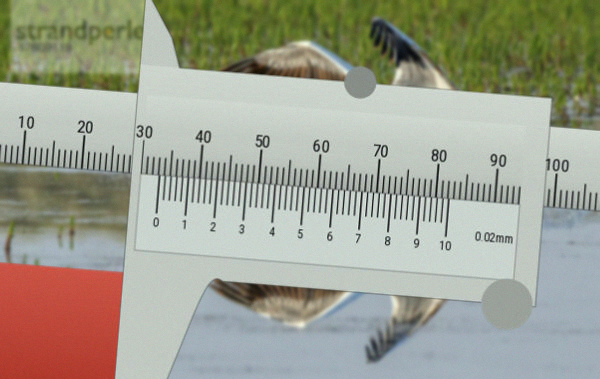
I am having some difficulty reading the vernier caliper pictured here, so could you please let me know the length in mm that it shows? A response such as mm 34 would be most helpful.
mm 33.2
